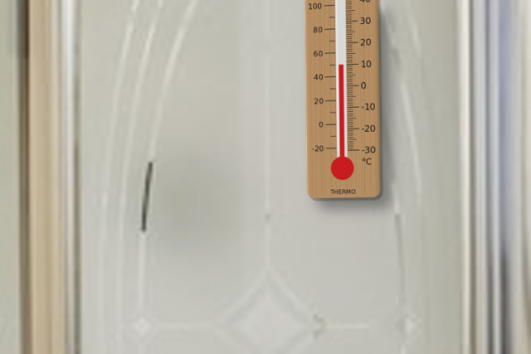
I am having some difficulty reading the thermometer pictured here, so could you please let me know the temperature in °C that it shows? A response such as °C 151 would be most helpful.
°C 10
